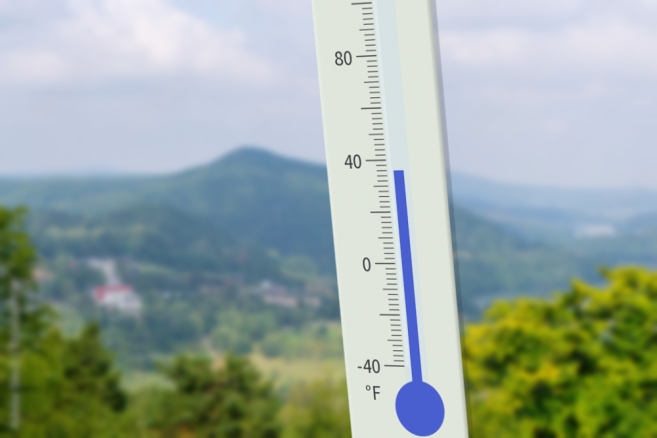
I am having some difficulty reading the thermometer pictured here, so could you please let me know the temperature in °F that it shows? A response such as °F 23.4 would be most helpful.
°F 36
